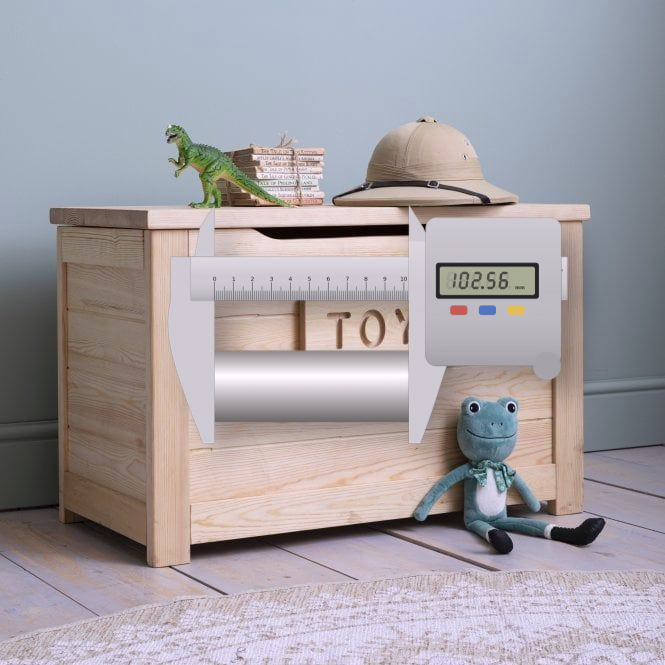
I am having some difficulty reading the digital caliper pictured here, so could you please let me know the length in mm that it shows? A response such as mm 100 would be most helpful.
mm 102.56
